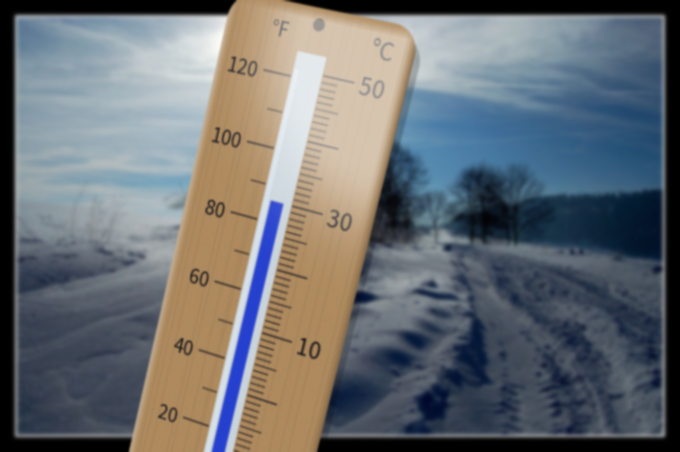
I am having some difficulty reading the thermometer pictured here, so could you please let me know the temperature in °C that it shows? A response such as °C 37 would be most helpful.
°C 30
